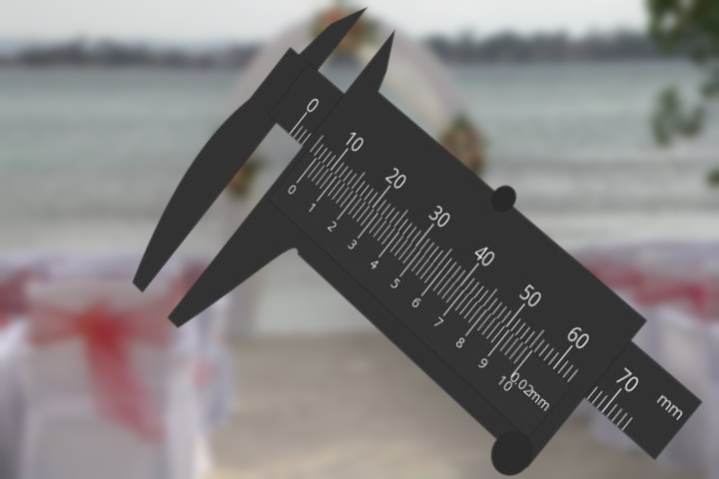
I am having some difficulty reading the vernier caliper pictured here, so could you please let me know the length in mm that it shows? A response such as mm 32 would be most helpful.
mm 6.6
